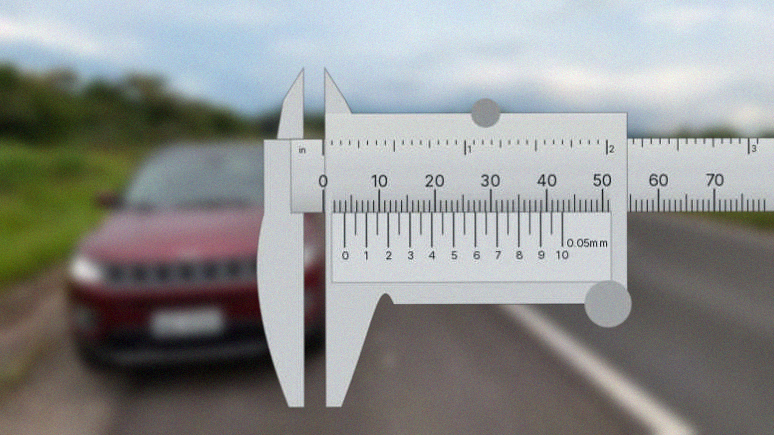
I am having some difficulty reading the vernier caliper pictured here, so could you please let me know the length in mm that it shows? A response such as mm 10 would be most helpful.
mm 3.8
